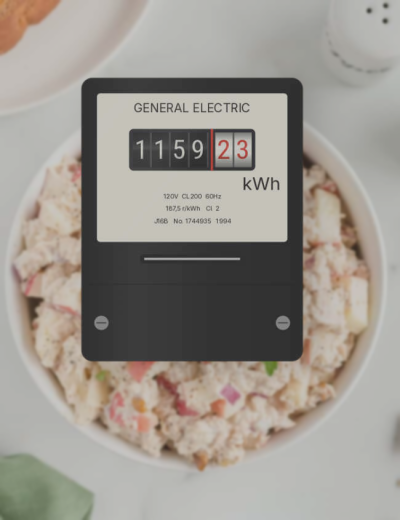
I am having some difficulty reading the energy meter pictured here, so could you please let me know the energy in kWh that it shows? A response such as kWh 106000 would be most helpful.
kWh 1159.23
